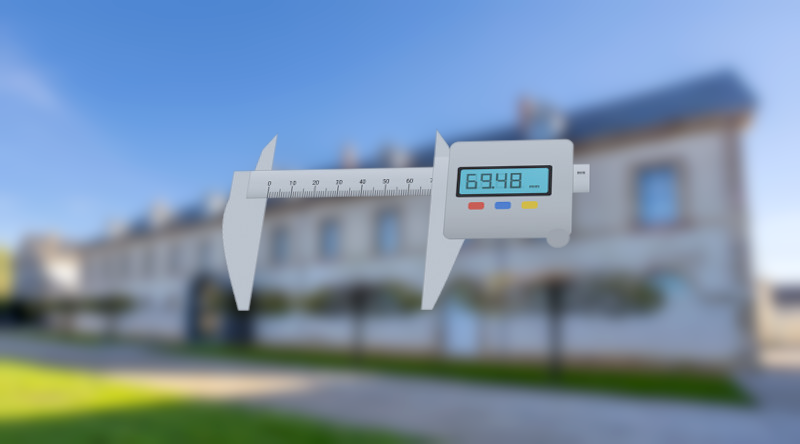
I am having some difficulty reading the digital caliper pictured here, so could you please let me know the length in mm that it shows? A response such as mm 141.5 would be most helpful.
mm 69.48
